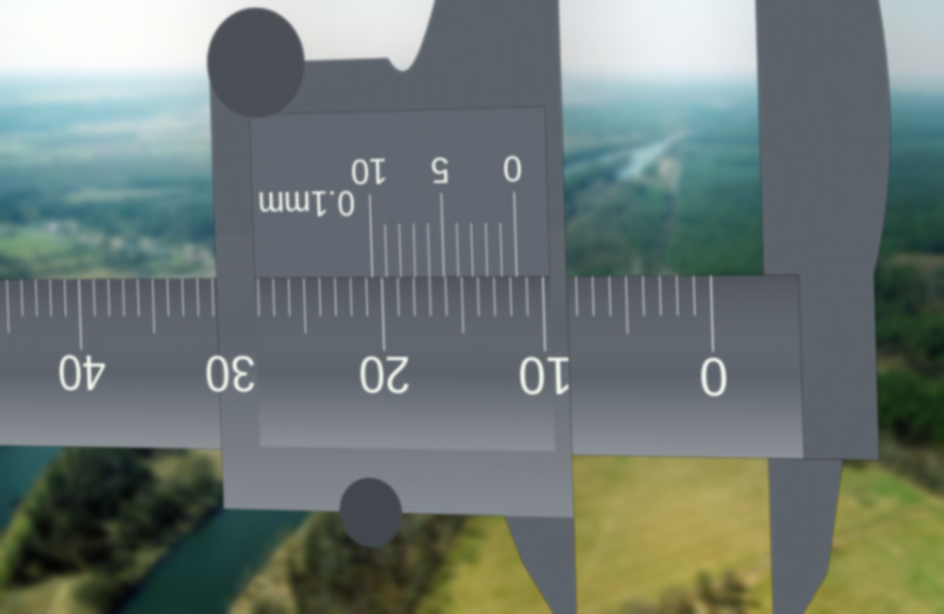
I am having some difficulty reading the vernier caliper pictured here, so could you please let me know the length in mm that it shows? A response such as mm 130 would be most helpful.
mm 11.6
